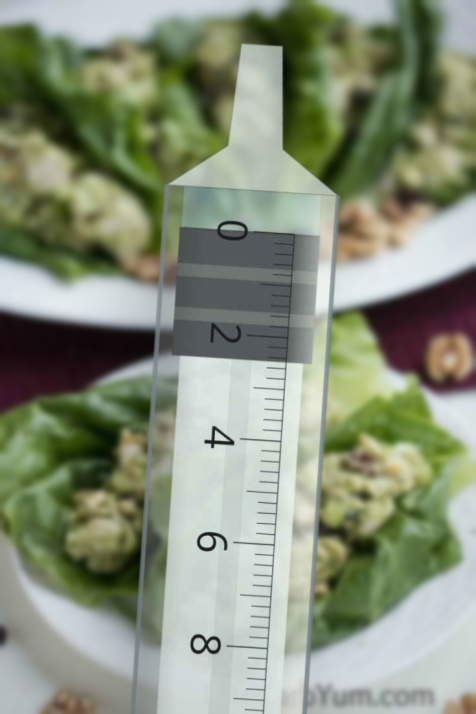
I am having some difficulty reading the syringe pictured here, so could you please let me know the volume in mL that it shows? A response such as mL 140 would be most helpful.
mL 0
